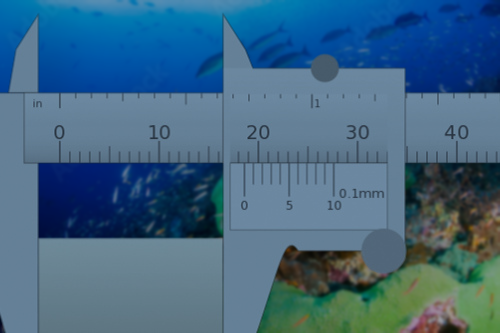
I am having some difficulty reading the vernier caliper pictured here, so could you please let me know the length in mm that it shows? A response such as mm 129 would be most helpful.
mm 18.6
